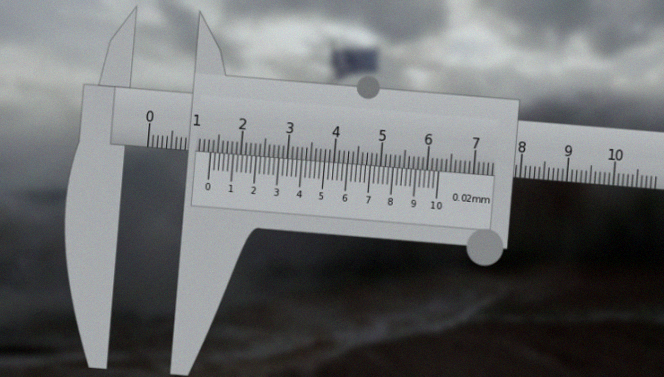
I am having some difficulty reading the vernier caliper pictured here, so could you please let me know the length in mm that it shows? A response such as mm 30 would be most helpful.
mm 13.5
